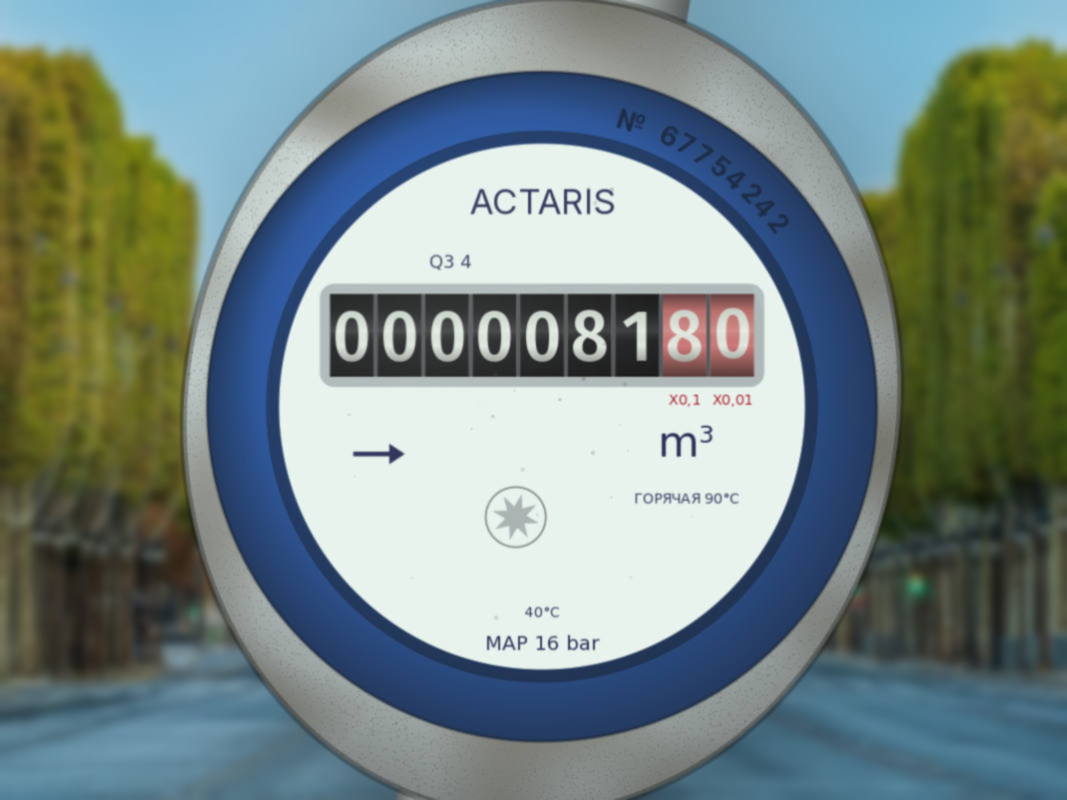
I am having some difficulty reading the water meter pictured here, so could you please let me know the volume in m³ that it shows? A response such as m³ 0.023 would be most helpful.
m³ 81.80
